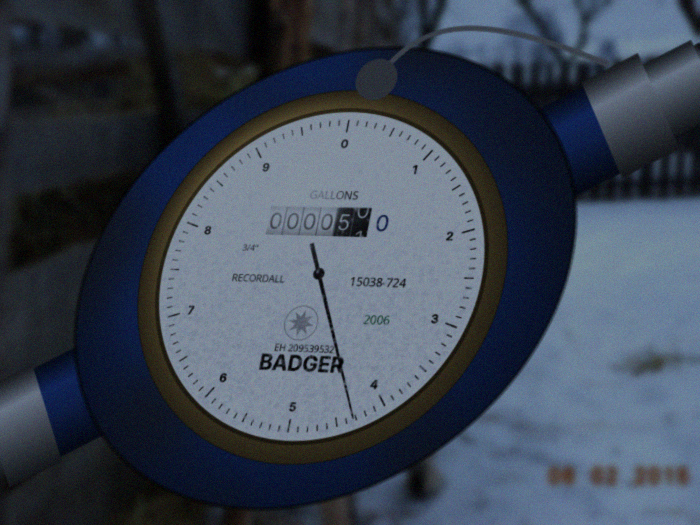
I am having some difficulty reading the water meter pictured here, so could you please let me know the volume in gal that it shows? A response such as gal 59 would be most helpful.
gal 504.3
